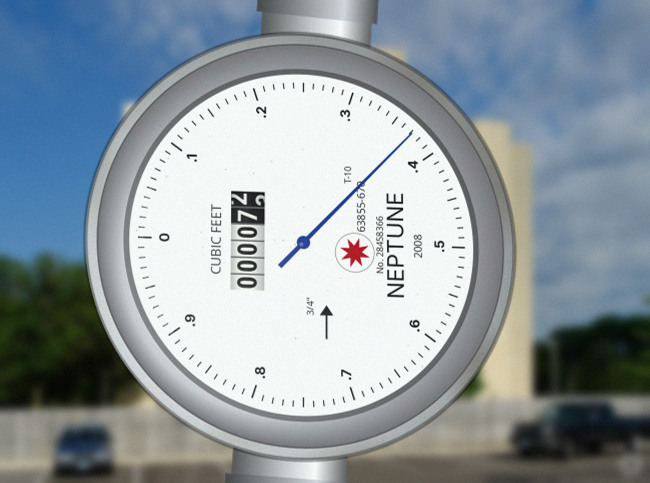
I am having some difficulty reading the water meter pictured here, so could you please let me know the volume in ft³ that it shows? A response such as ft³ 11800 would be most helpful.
ft³ 72.37
